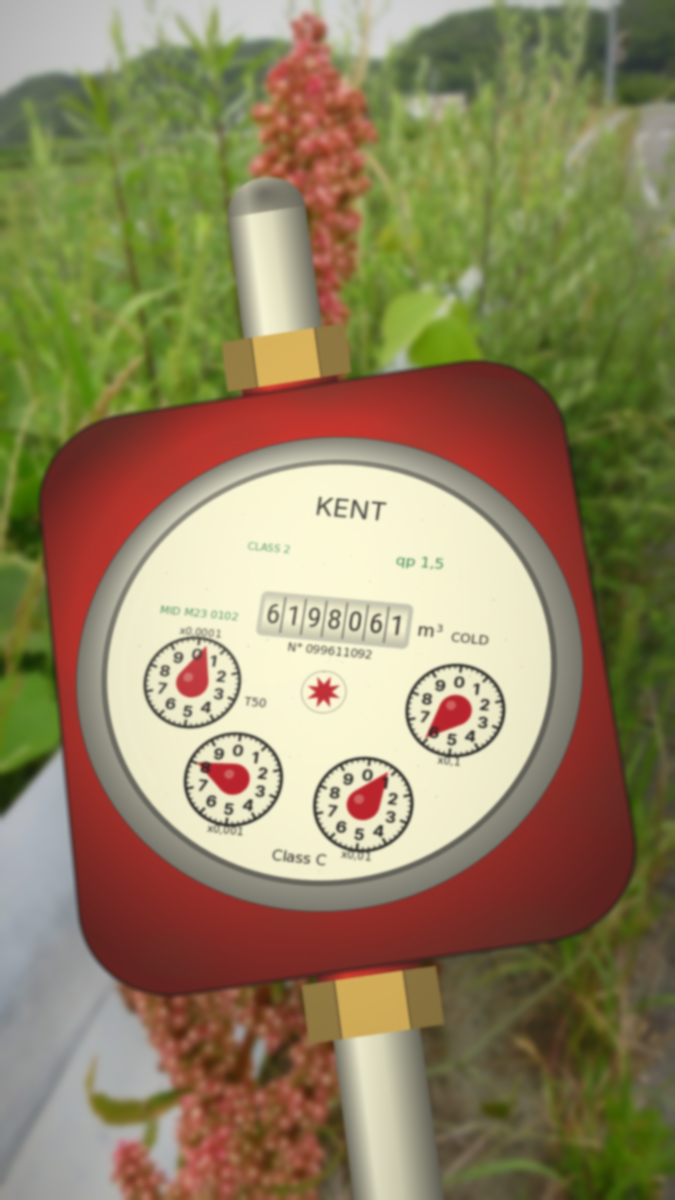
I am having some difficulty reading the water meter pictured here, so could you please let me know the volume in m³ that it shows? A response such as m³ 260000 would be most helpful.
m³ 6198061.6080
